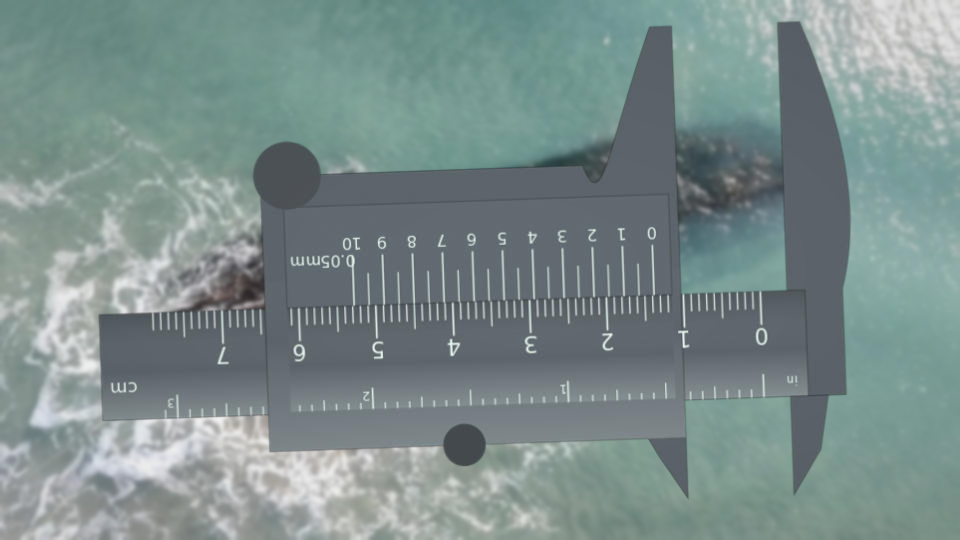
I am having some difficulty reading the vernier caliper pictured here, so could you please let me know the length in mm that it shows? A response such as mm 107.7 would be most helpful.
mm 13.8
